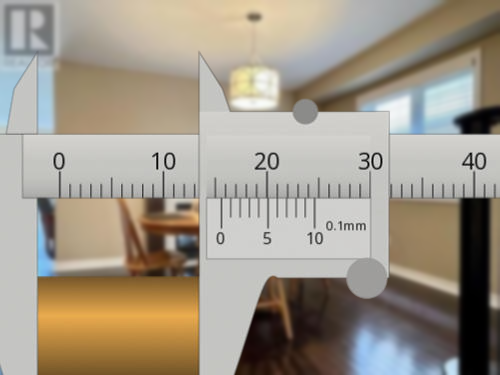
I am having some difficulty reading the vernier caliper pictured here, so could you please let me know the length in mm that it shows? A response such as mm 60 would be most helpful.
mm 15.6
